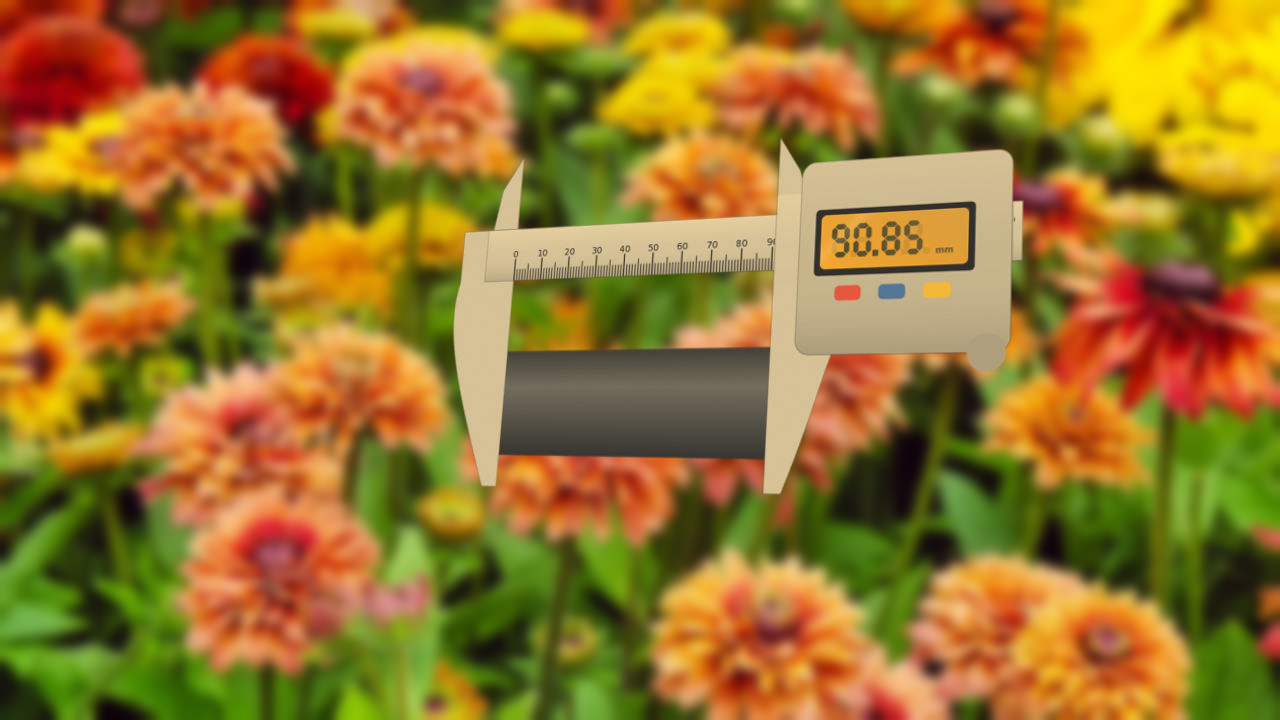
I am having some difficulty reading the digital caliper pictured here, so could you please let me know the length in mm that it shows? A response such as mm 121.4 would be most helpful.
mm 90.85
